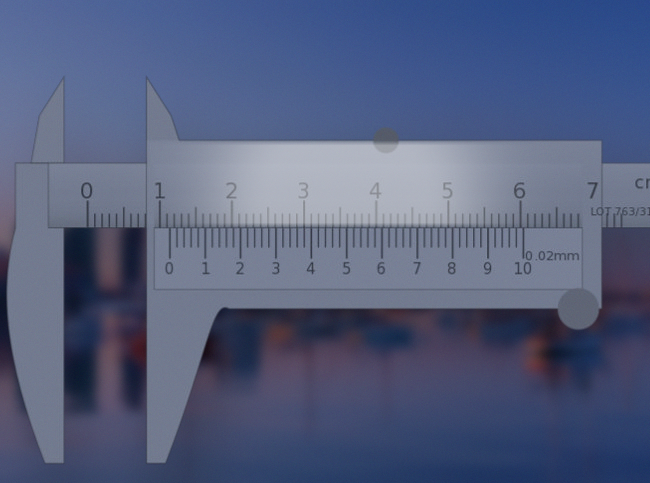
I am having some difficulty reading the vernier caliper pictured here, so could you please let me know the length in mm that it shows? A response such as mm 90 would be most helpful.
mm 11.4
